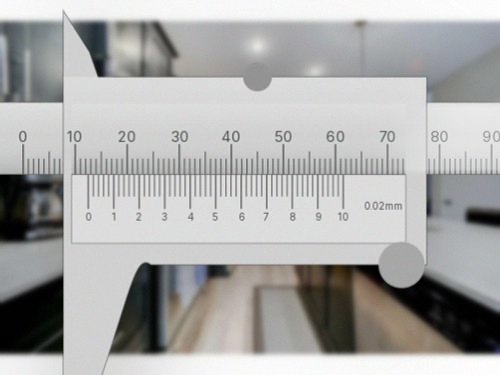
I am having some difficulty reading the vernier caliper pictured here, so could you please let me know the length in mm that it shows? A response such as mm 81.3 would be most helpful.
mm 12.5
